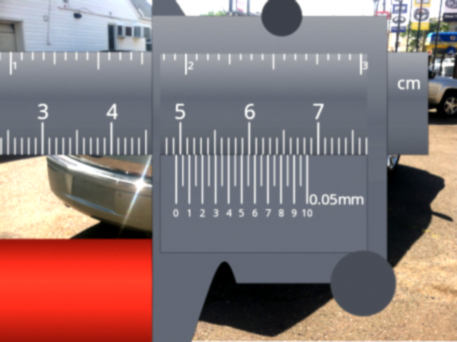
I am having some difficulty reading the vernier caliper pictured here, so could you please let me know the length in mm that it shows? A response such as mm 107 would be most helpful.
mm 49.4
